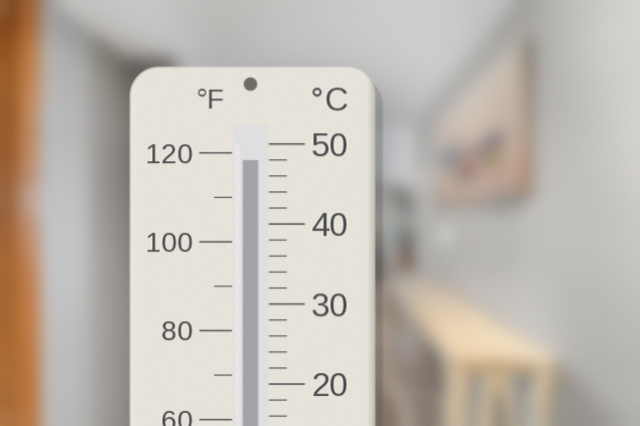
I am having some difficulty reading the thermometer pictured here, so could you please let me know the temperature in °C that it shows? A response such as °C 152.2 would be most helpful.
°C 48
